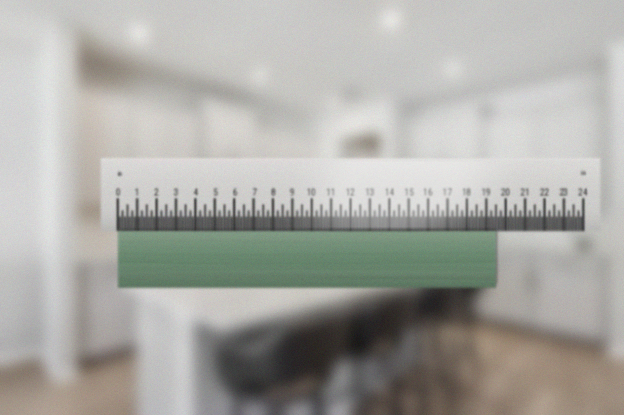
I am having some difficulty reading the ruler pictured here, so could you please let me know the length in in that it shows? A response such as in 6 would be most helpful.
in 19.5
